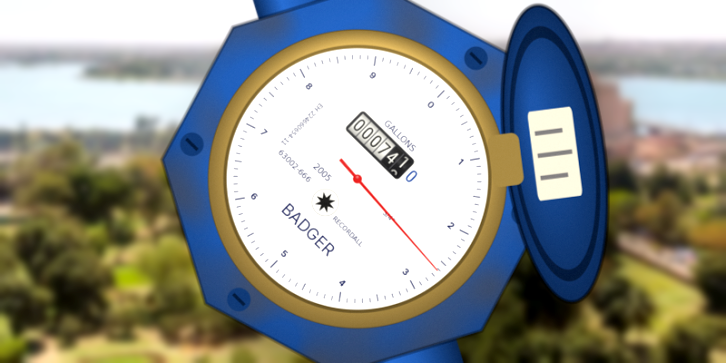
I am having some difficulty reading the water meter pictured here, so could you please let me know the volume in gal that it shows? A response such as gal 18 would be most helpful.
gal 7412.6
